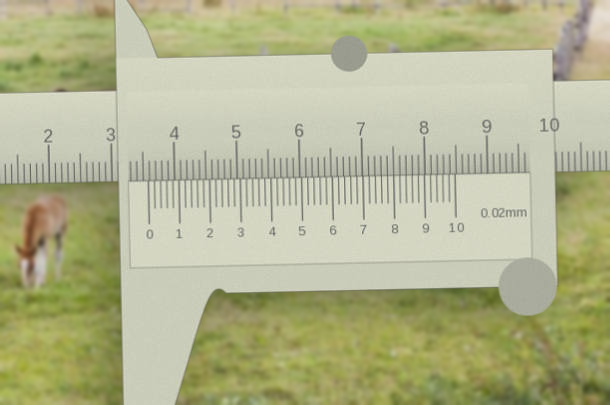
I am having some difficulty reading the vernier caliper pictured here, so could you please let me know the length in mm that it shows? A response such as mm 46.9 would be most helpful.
mm 35.8
